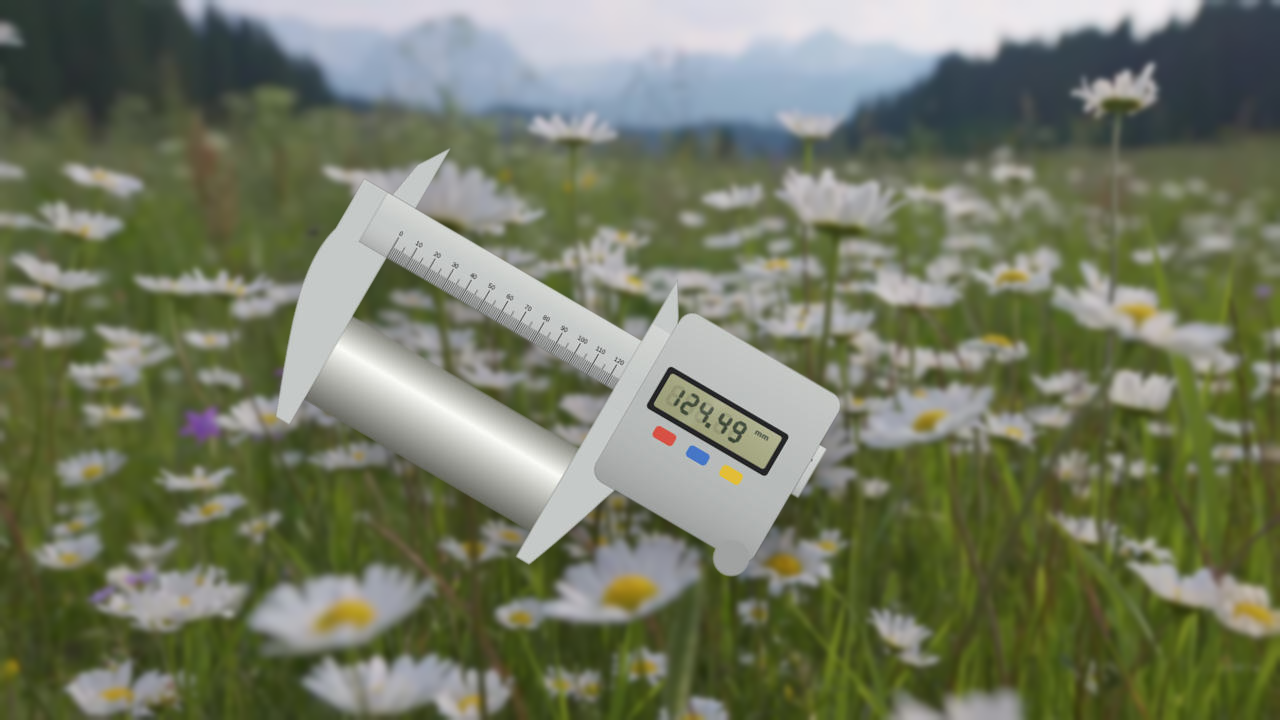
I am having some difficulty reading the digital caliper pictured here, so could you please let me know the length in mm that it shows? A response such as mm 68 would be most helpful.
mm 124.49
